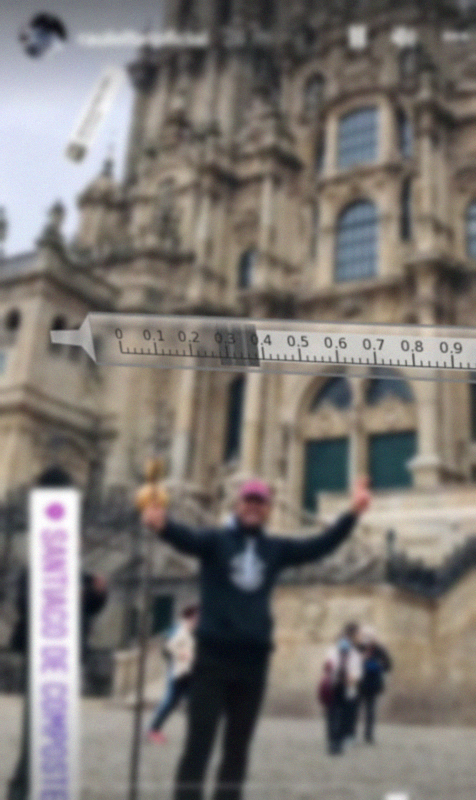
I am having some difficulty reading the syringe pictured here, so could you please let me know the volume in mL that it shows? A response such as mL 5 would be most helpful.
mL 0.28
